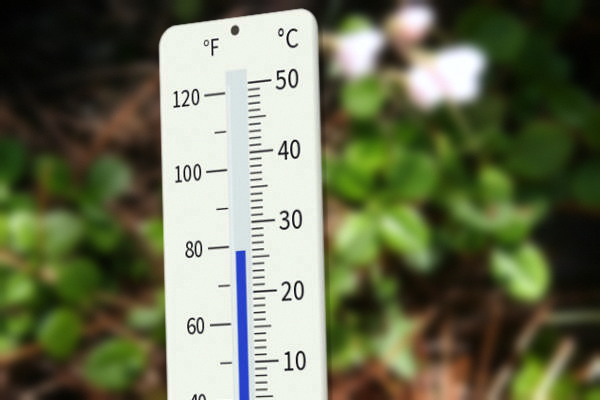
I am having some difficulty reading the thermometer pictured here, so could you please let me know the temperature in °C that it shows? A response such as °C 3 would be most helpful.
°C 26
